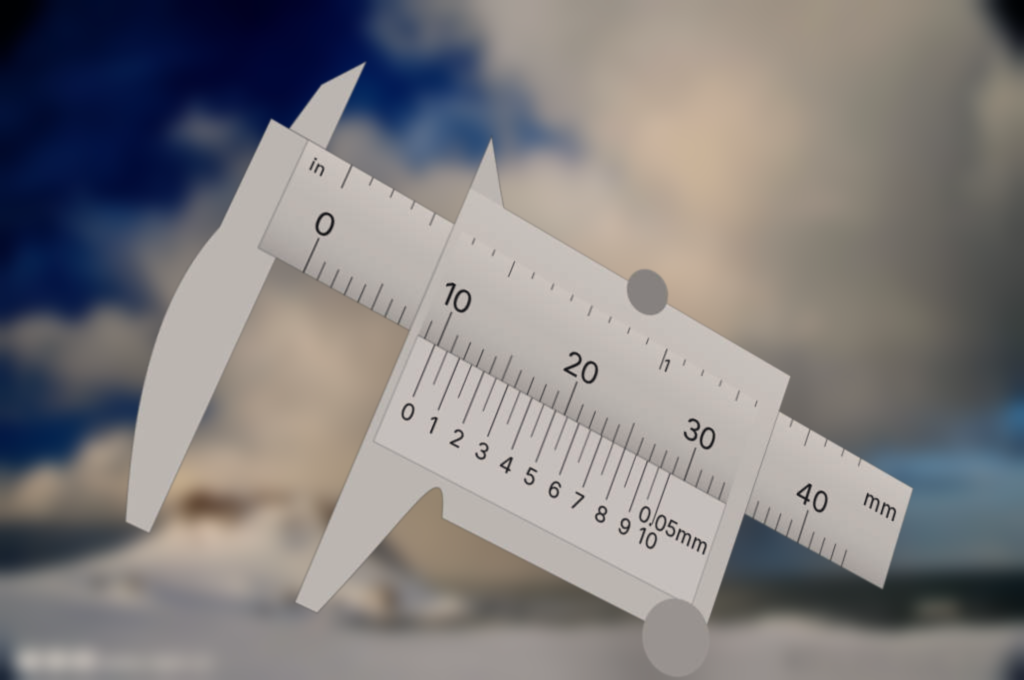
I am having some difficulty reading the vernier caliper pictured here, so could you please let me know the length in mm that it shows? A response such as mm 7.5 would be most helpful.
mm 9.8
